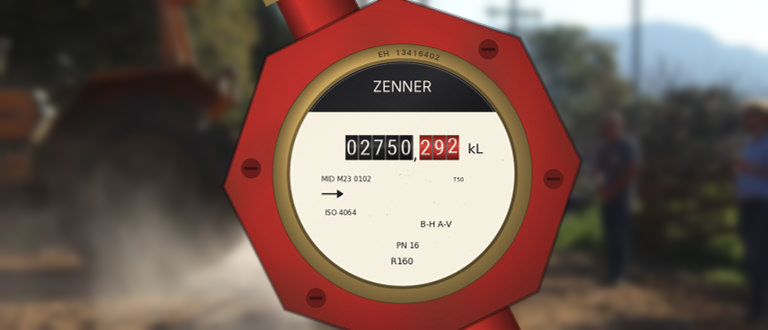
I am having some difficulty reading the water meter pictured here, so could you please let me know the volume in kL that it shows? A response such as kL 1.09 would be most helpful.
kL 2750.292
